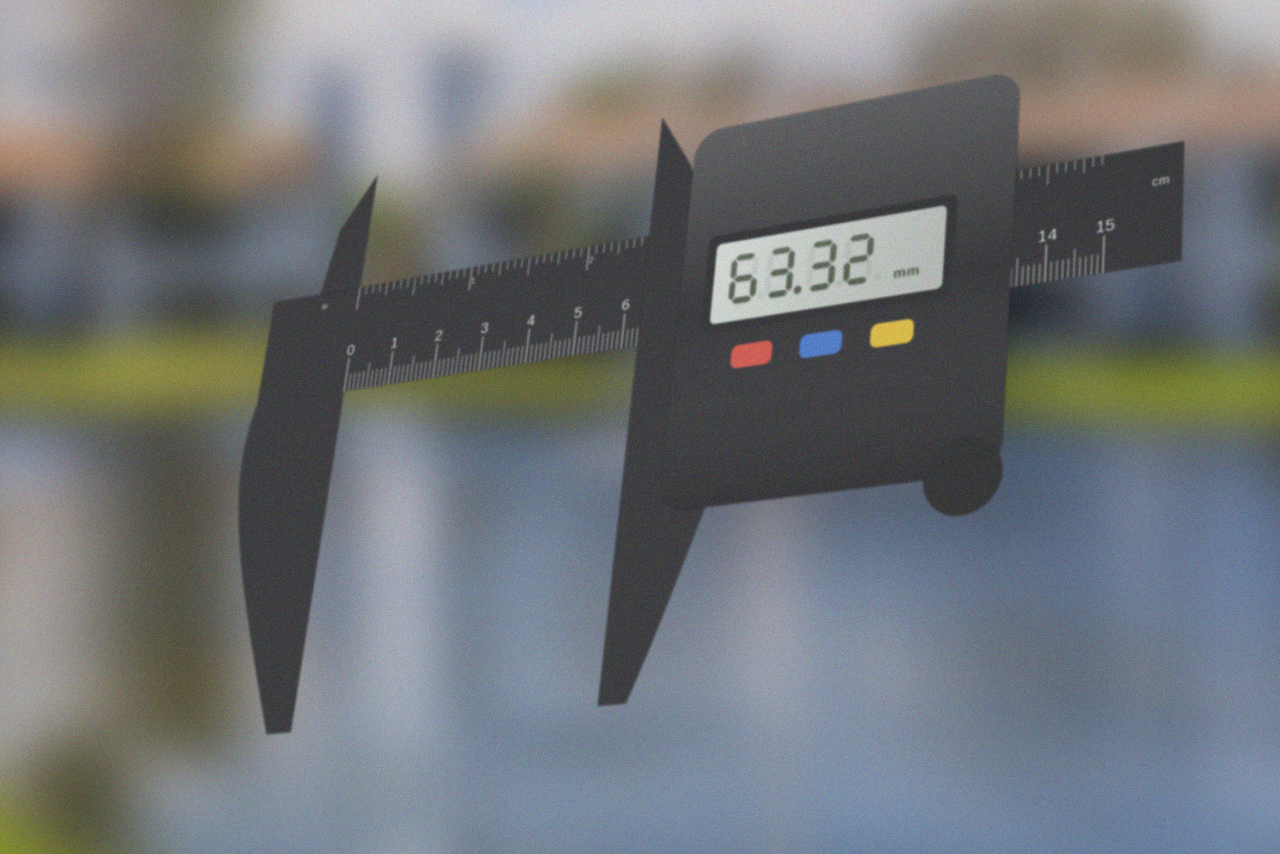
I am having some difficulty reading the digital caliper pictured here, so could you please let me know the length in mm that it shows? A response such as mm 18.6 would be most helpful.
mm 63.32
